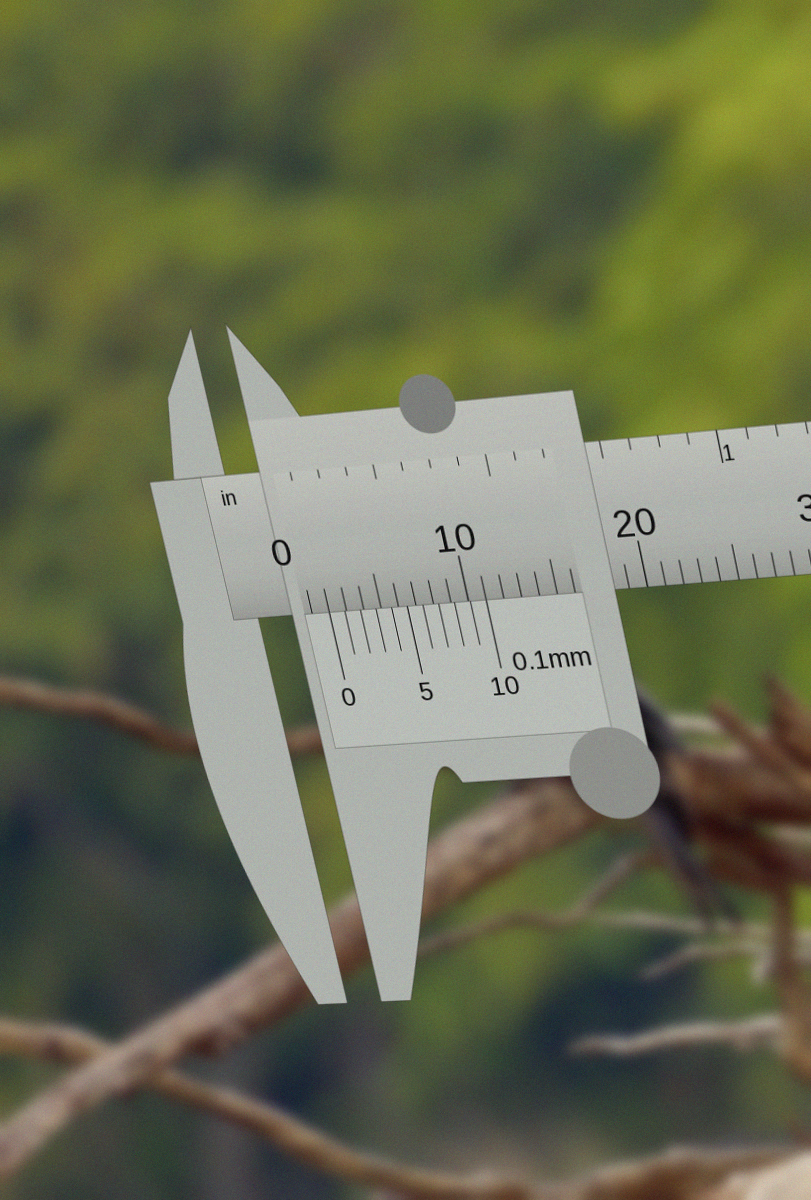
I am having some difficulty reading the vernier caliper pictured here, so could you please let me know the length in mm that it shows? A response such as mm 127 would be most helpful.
mm 2.0
